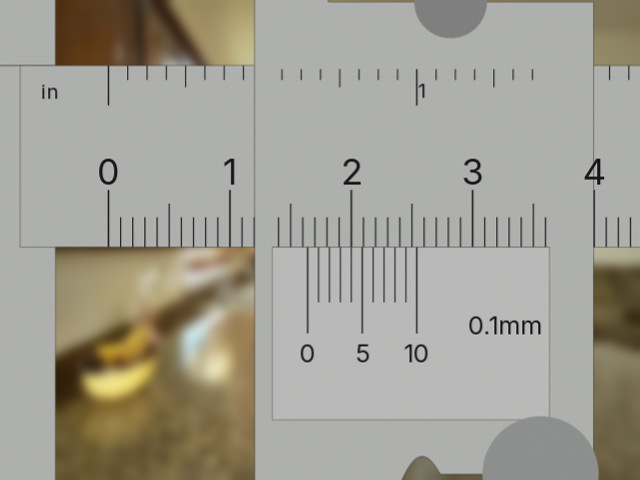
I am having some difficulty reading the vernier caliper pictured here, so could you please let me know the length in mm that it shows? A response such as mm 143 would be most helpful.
mm 16.4
